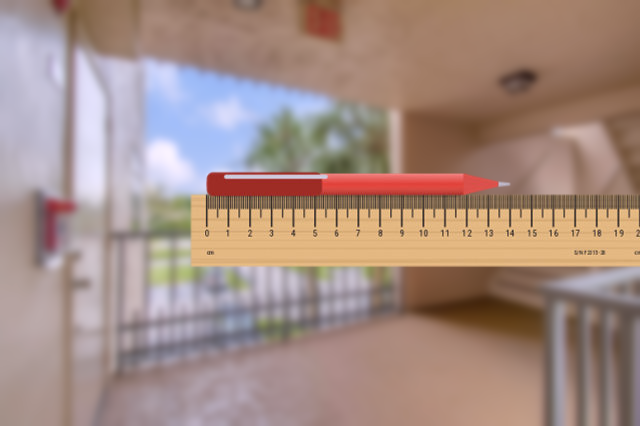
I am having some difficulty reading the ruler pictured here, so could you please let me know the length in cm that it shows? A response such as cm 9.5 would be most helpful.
cm 14
